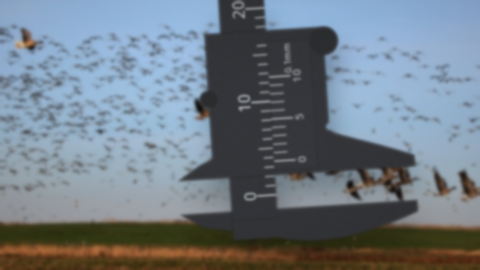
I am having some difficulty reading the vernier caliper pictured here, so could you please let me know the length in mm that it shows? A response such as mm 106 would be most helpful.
mm 3.6
